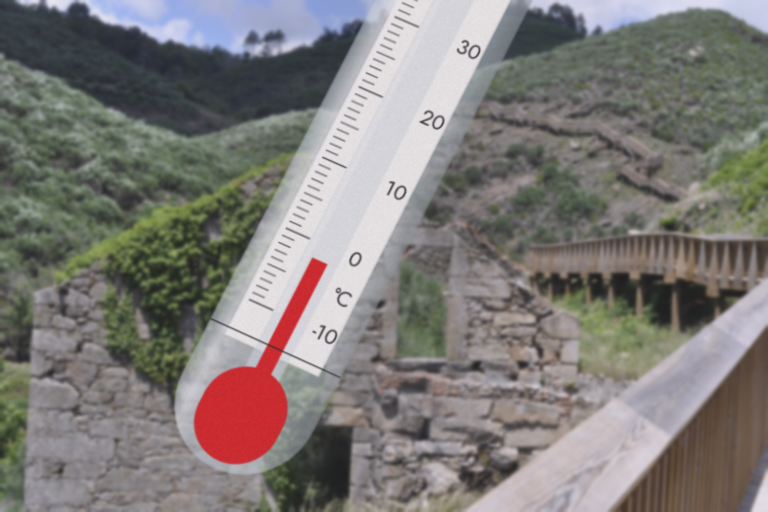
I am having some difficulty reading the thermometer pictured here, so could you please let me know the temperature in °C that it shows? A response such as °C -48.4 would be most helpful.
°C -2
